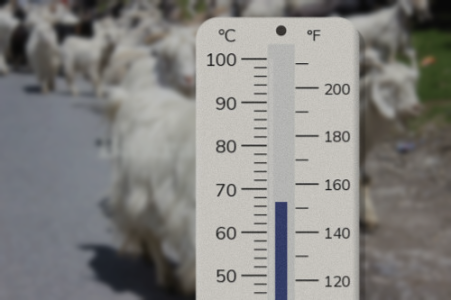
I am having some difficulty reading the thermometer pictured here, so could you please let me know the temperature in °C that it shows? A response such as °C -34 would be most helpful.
°C 67
